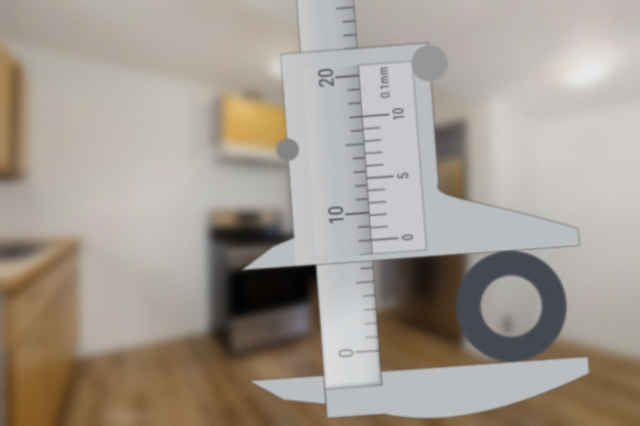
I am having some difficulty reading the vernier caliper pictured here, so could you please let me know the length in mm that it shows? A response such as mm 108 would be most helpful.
mm 8.0
